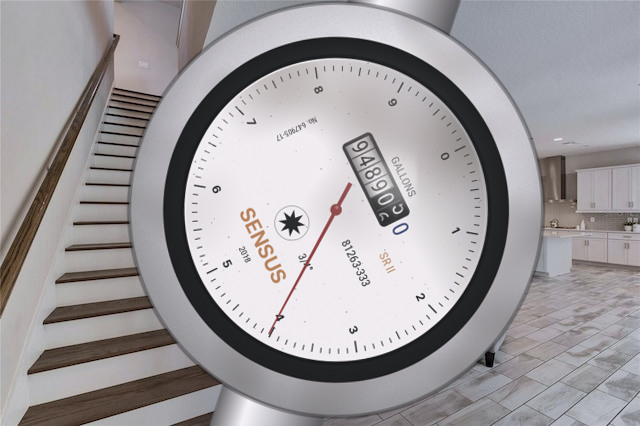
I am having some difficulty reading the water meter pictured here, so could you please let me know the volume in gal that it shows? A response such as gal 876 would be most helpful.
gal 9489054.0
